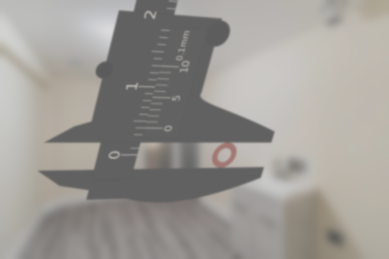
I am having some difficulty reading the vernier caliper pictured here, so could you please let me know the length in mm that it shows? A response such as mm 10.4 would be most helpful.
mm 4.0
